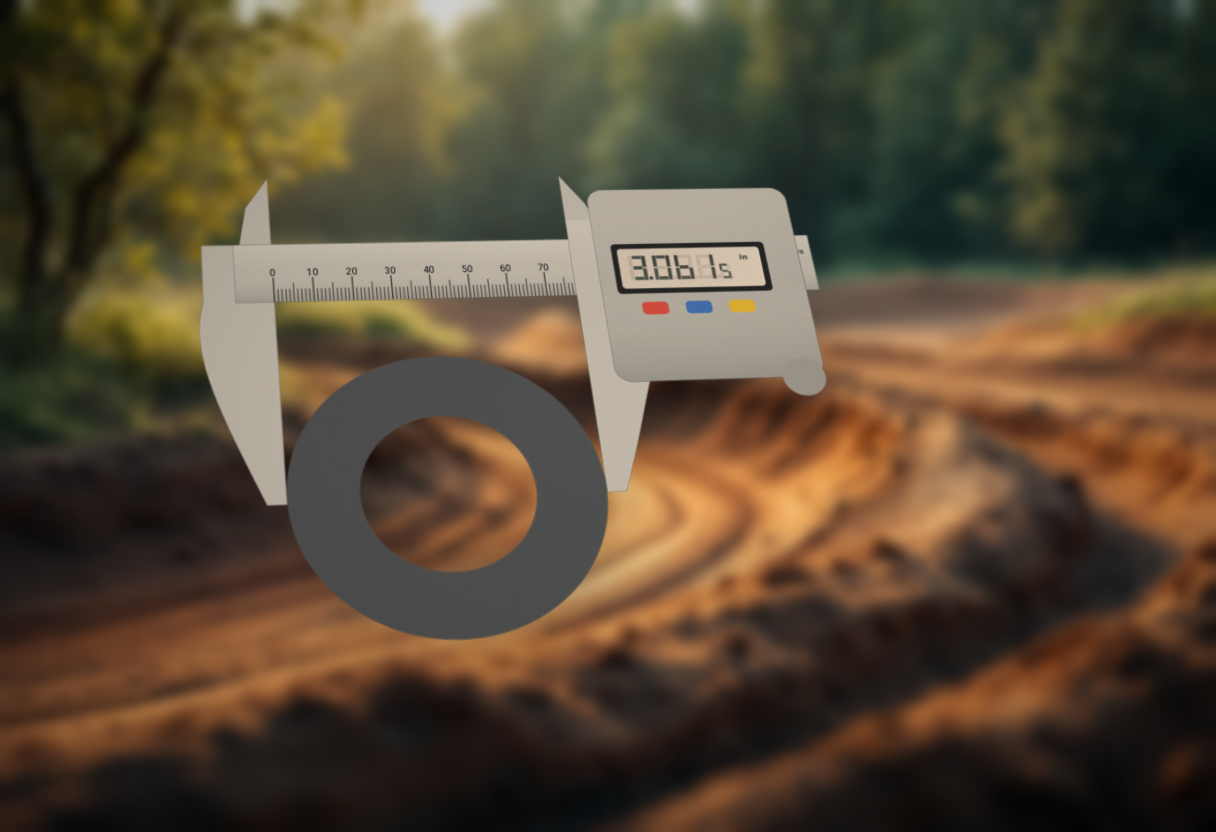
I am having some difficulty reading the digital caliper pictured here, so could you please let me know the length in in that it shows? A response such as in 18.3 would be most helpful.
in 3.0615
